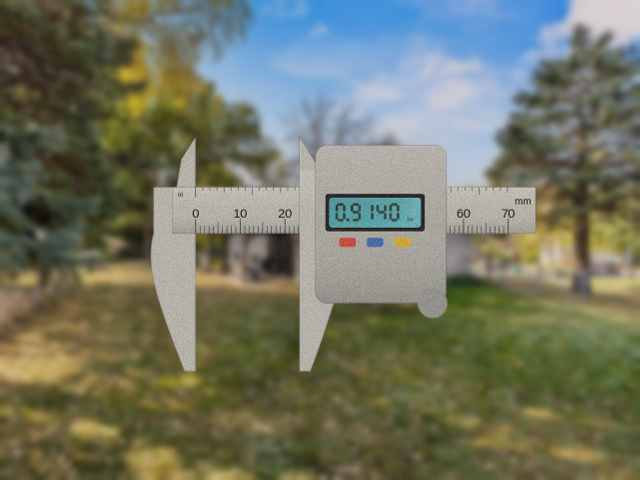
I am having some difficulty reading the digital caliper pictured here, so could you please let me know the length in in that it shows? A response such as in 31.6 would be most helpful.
in 0.9140
